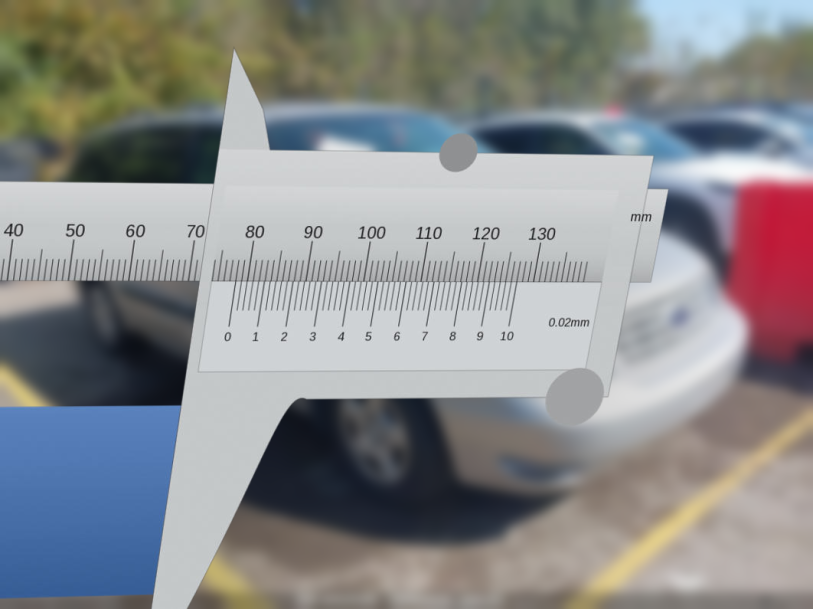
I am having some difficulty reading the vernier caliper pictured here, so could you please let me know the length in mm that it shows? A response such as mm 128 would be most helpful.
mm 78.0
